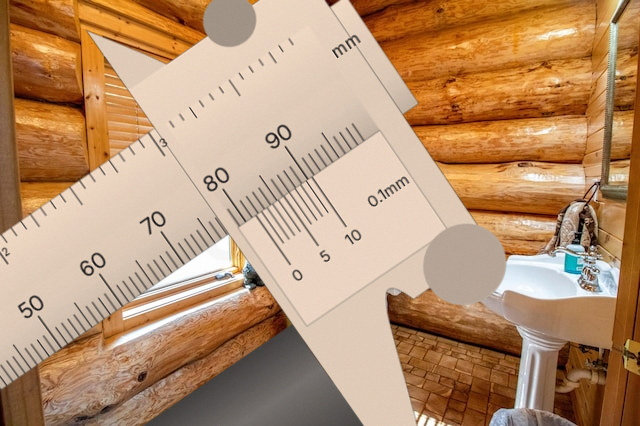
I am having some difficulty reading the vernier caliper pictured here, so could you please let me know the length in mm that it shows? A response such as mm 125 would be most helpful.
mm 81.6
